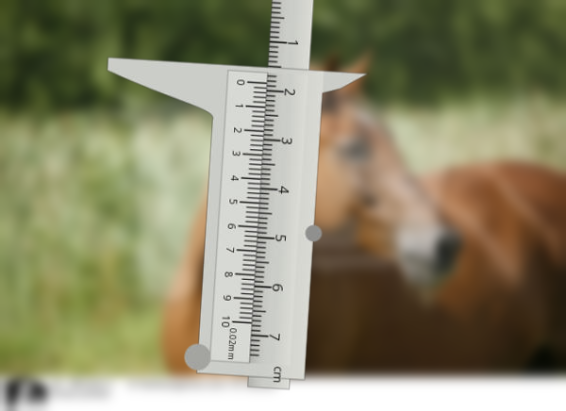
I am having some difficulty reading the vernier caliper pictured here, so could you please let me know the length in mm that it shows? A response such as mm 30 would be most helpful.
mm 18.5
